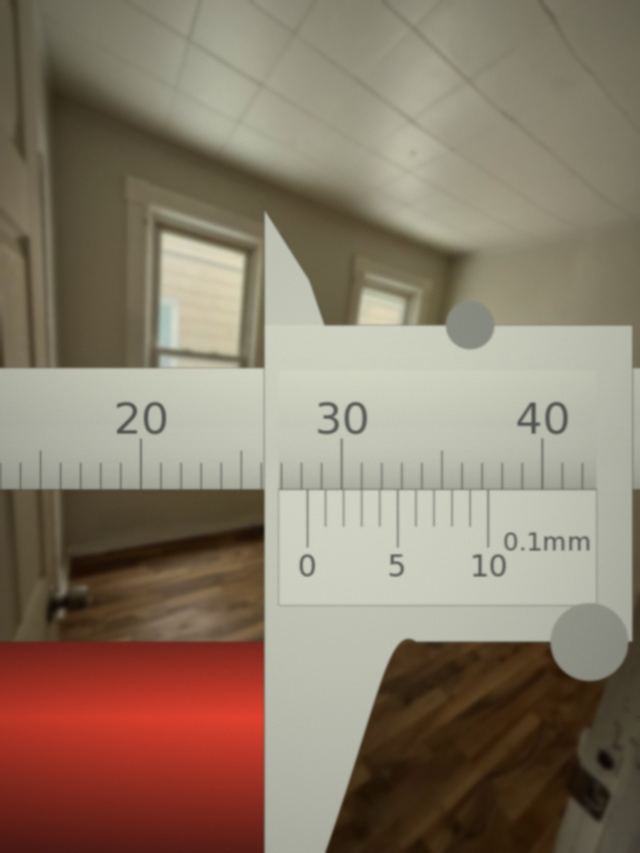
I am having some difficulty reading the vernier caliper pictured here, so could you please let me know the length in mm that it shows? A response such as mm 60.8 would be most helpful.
mm 28.3
